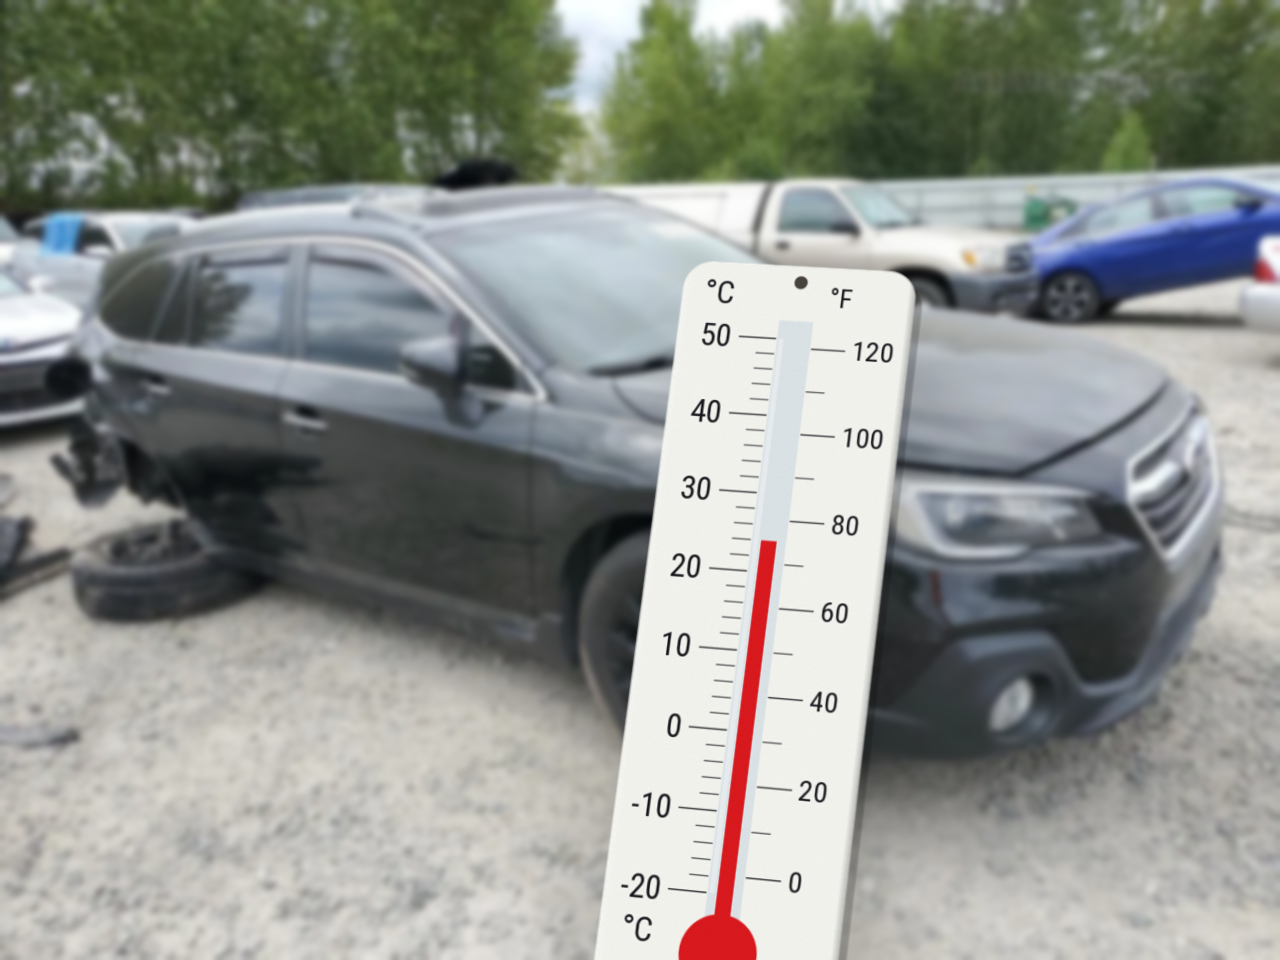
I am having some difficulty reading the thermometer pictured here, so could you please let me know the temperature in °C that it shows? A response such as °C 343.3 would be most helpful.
°C 24
